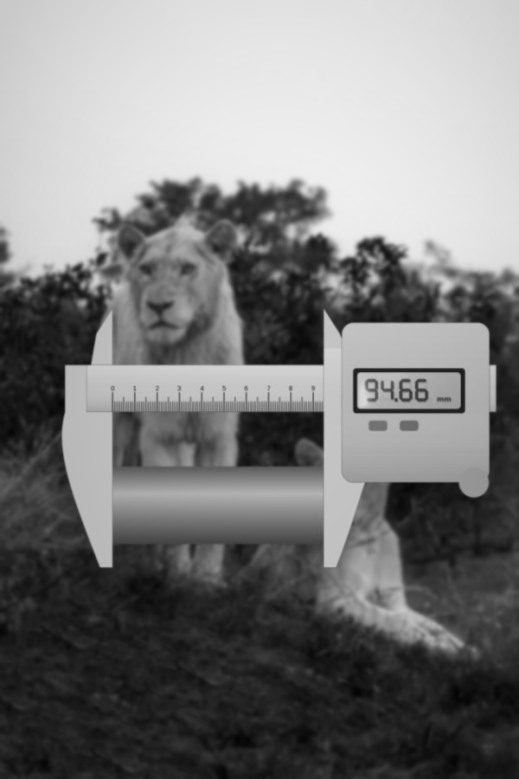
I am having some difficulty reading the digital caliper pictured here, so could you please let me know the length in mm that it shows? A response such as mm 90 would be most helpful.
mm 94.66
